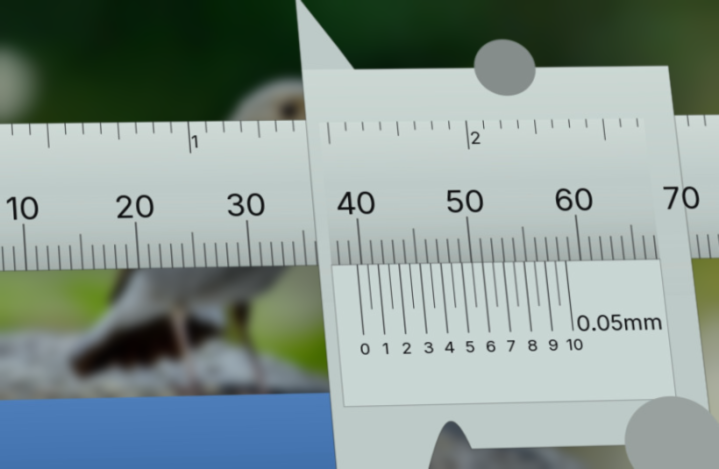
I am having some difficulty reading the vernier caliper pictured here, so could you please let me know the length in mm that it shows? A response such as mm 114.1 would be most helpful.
mm 39.6
